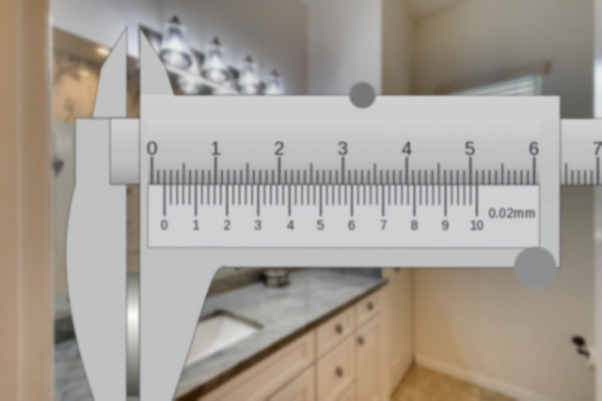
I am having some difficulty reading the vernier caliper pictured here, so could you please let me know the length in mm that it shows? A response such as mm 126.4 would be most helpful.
mm 2.0
